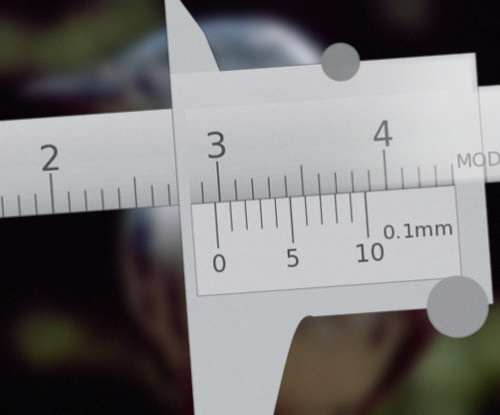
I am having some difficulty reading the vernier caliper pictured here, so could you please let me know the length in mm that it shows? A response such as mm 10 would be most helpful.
mm 29.7
